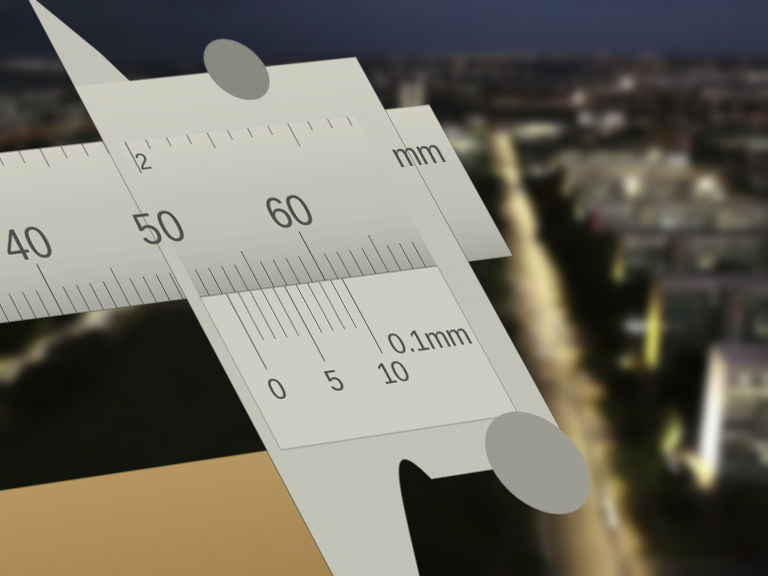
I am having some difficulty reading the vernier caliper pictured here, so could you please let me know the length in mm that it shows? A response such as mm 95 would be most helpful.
mm 52.3
